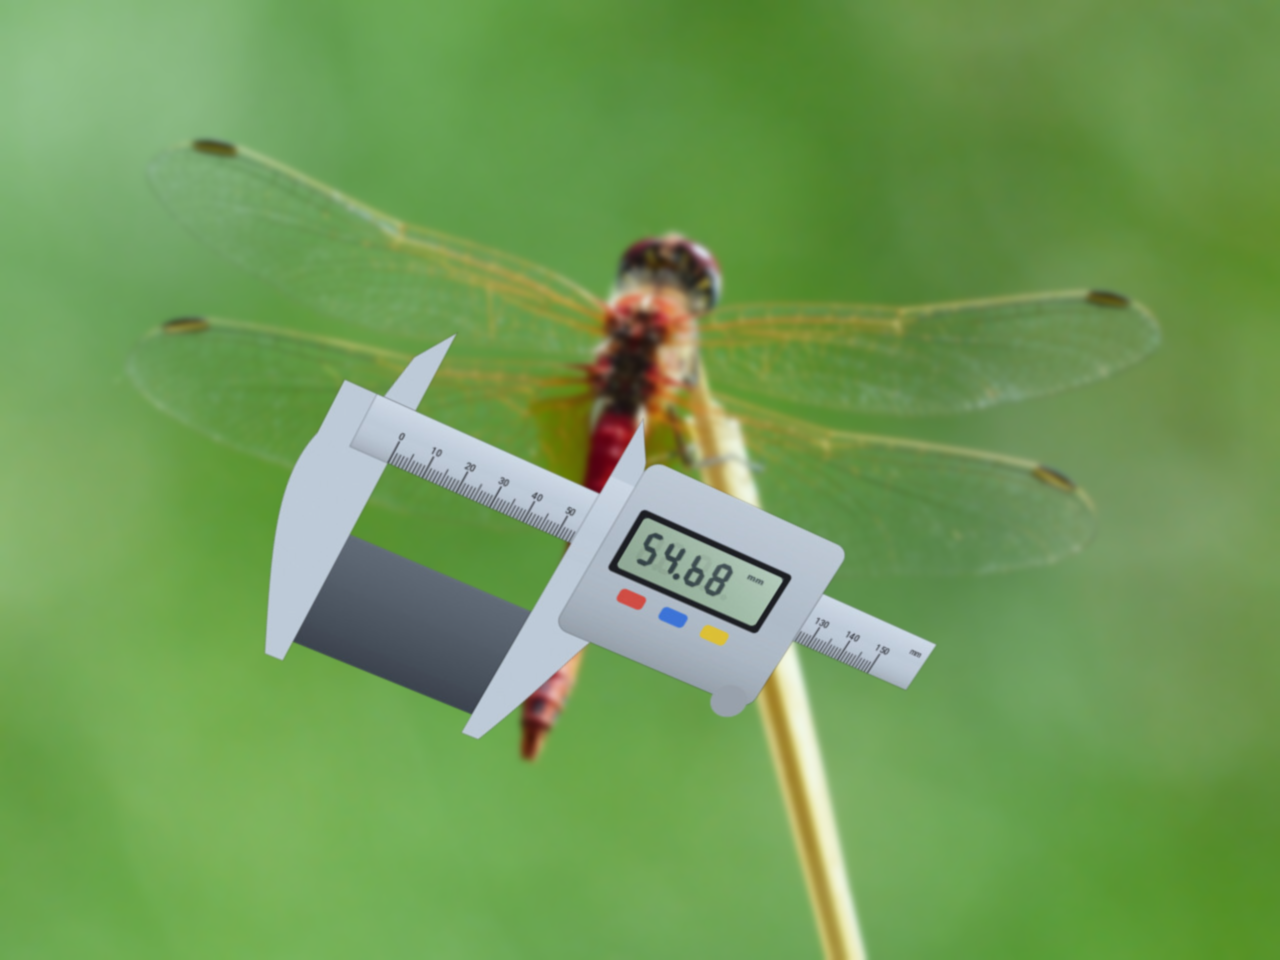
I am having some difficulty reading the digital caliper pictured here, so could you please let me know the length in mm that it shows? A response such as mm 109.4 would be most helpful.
mm 54.68
